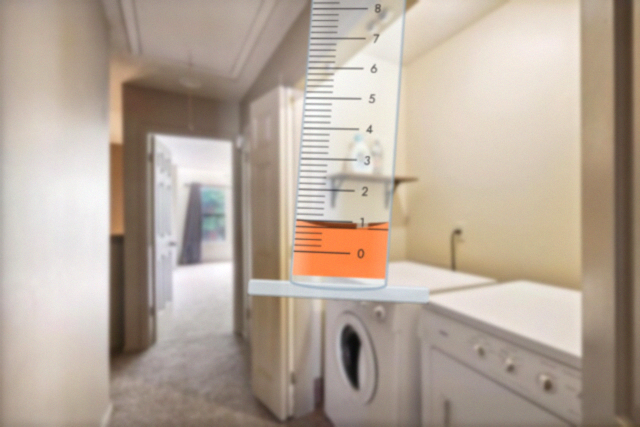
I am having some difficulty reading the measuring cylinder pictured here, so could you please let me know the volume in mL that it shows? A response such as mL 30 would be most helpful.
mL 0.8
